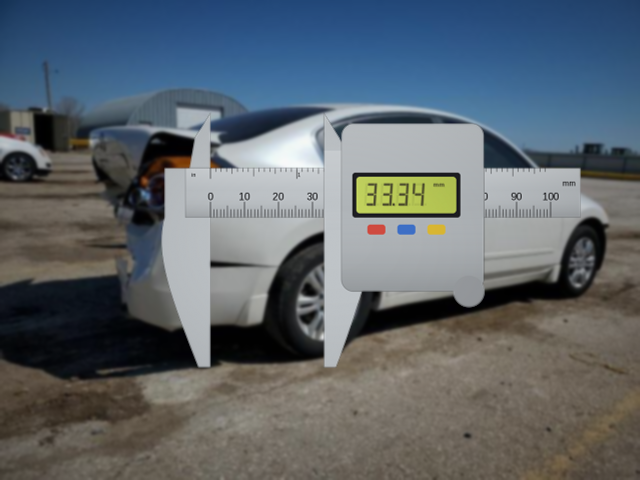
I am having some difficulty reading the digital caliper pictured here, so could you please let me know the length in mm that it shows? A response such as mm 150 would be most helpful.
mm 33.34
